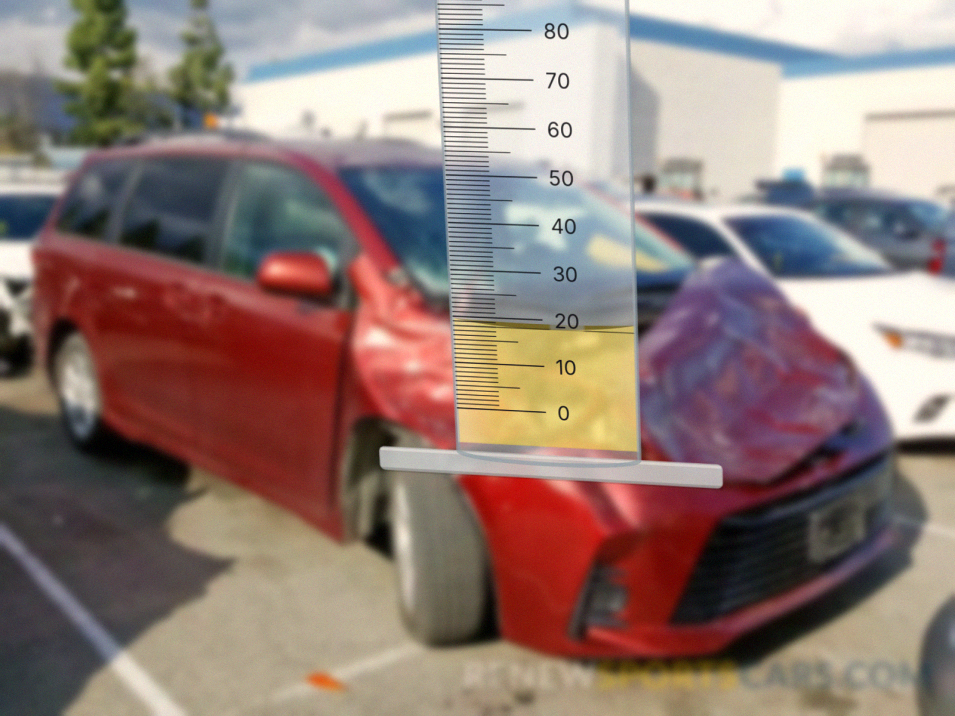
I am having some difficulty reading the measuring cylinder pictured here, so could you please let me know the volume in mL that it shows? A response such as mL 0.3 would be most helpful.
mL 18
